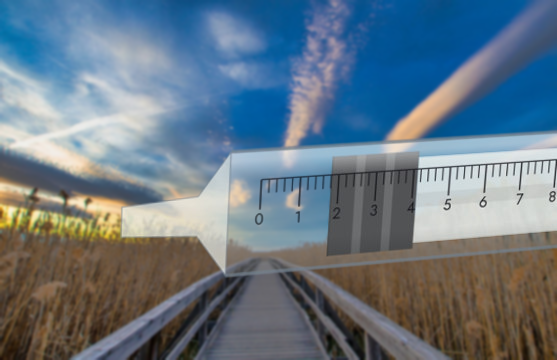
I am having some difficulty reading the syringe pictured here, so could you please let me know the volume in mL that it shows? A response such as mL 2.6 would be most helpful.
mL 1.8
